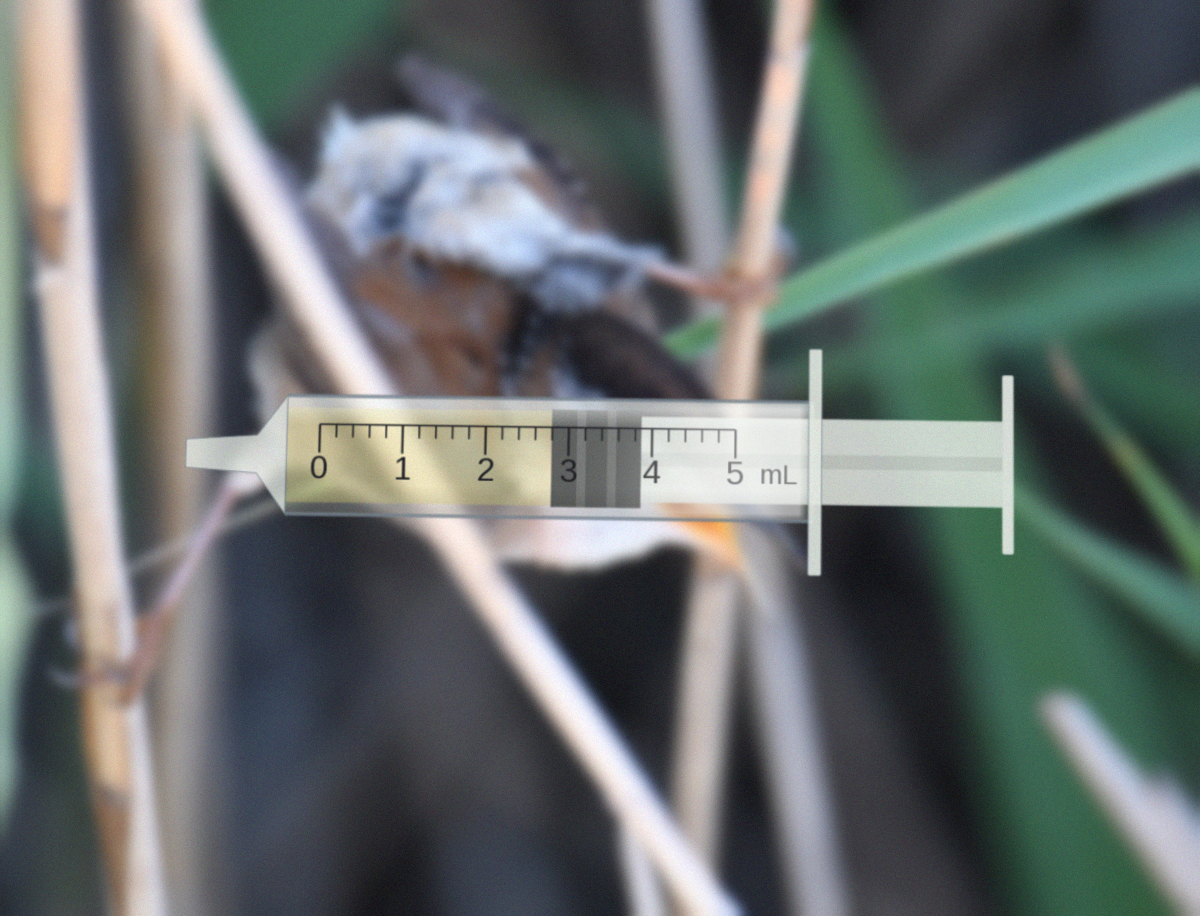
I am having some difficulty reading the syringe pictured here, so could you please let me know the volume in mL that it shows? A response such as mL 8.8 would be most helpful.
mL 2.8
